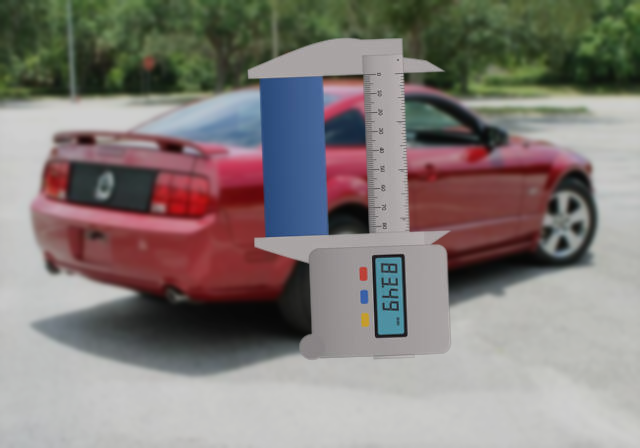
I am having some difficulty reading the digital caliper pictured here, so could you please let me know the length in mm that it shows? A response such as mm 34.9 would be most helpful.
mm 83.49
